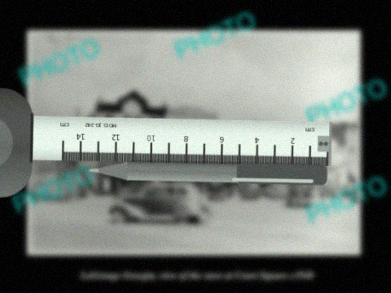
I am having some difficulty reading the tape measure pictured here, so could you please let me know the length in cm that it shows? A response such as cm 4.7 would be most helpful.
cm 13.5
